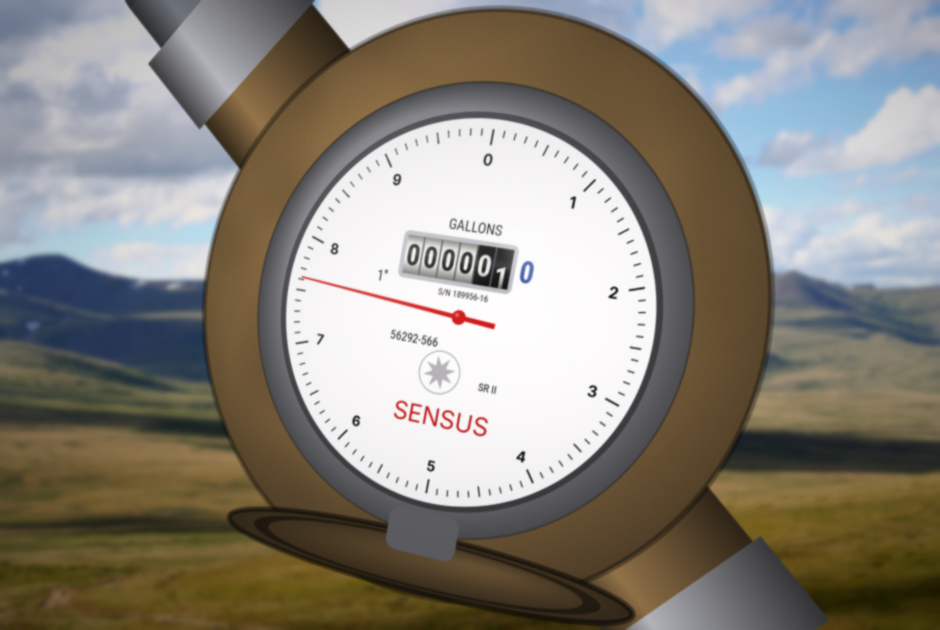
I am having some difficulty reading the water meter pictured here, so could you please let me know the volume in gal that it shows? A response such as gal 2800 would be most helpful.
gal 7.6
